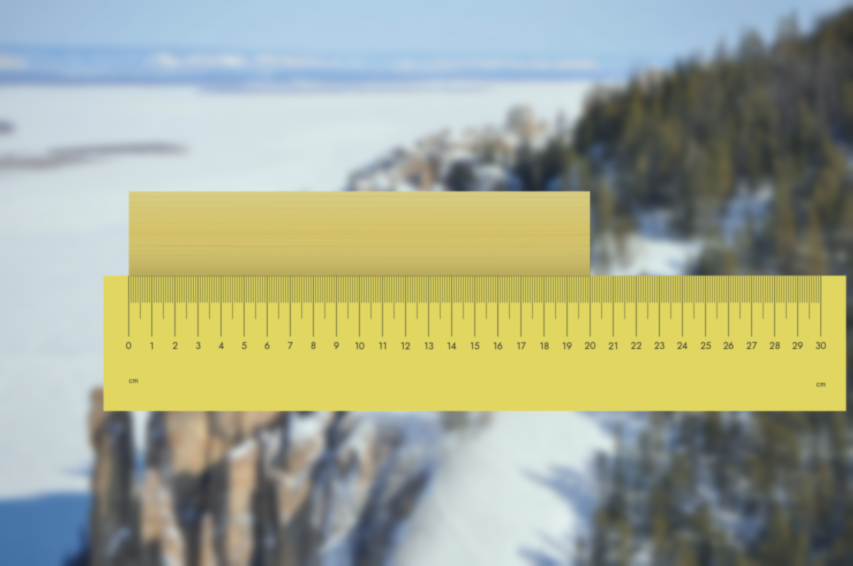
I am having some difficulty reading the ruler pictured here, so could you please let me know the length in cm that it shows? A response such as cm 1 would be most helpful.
cm 20
